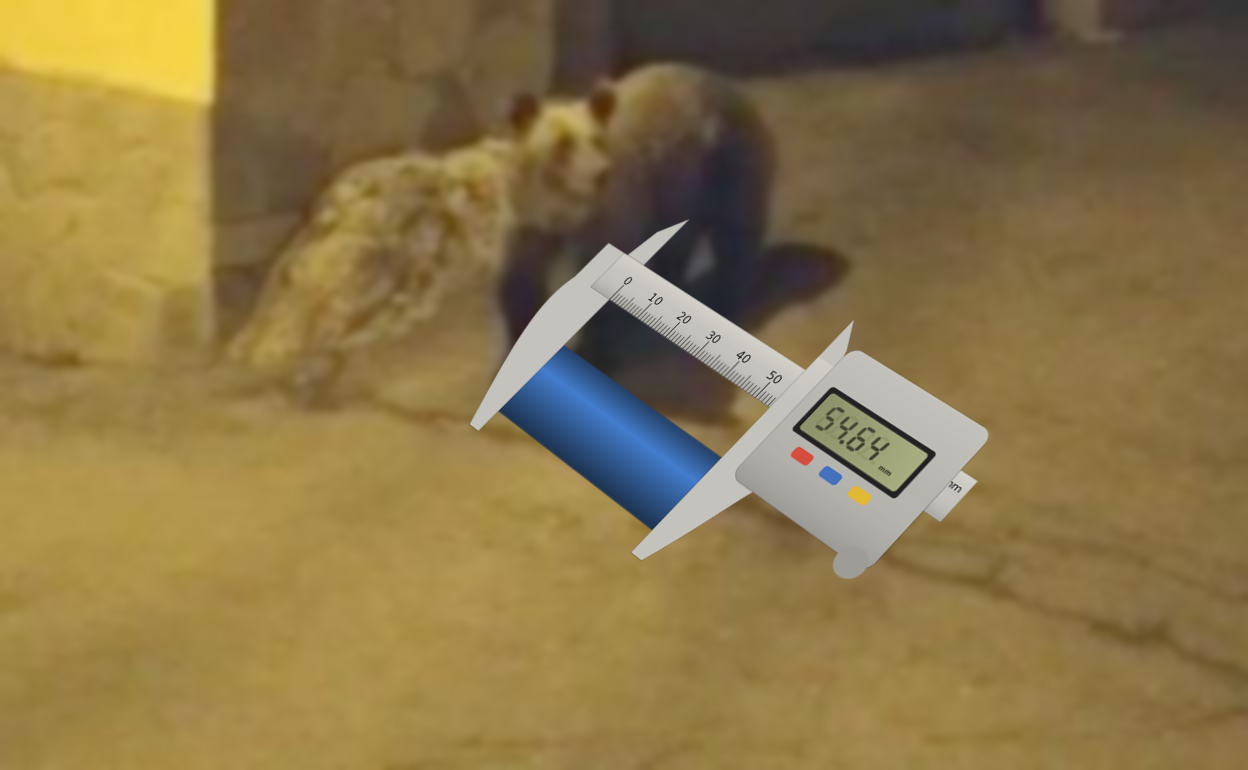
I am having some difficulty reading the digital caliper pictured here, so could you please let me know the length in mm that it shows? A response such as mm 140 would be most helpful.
mm 54.64
